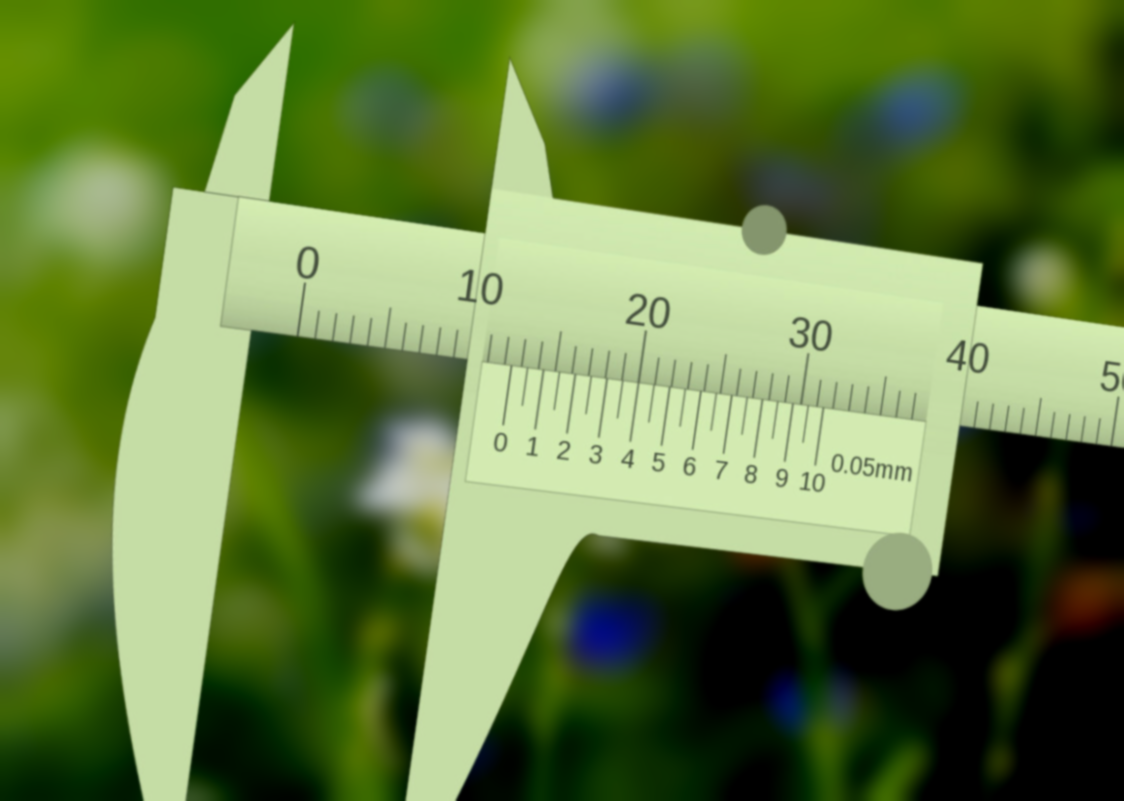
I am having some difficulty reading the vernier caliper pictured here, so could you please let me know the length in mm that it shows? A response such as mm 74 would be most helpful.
mm 12.4
